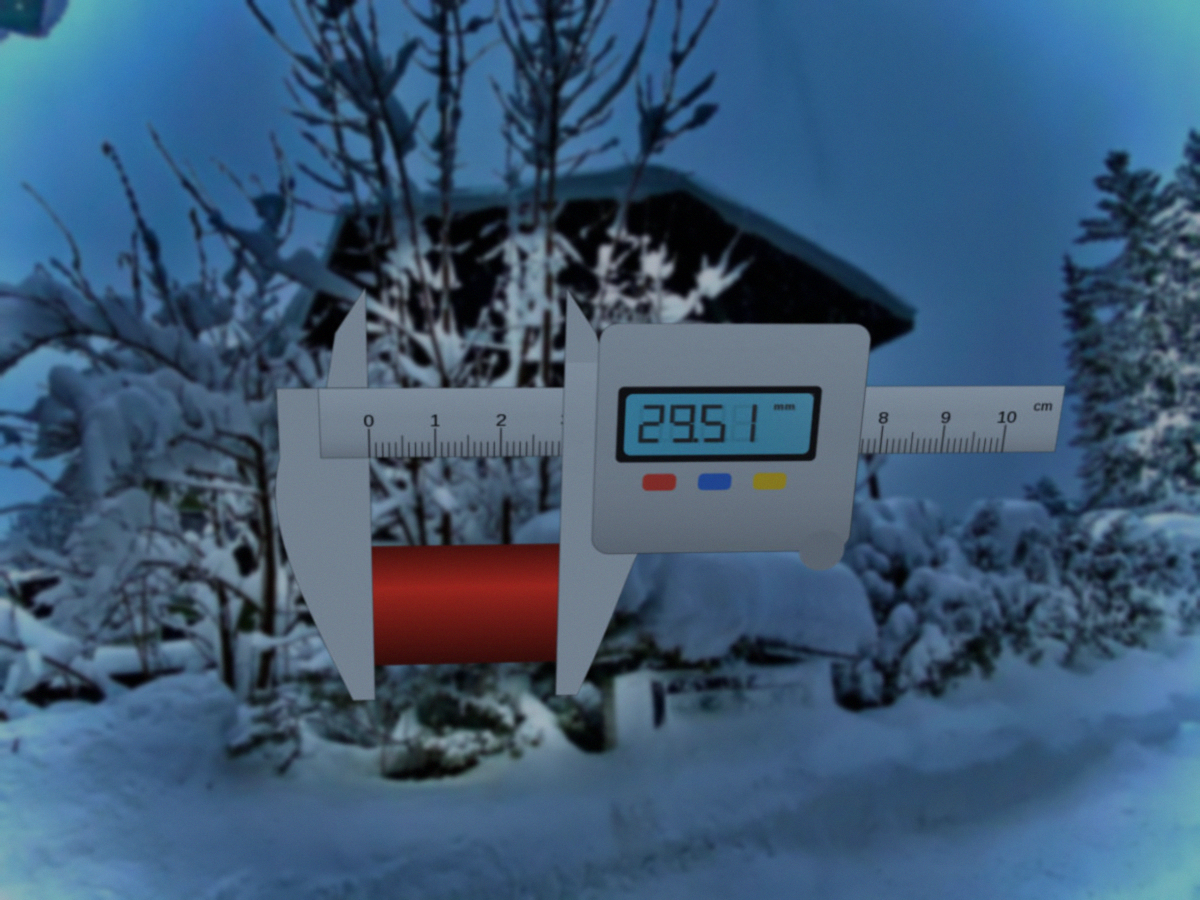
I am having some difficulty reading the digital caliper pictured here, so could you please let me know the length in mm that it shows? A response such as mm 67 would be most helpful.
mm 29.51
